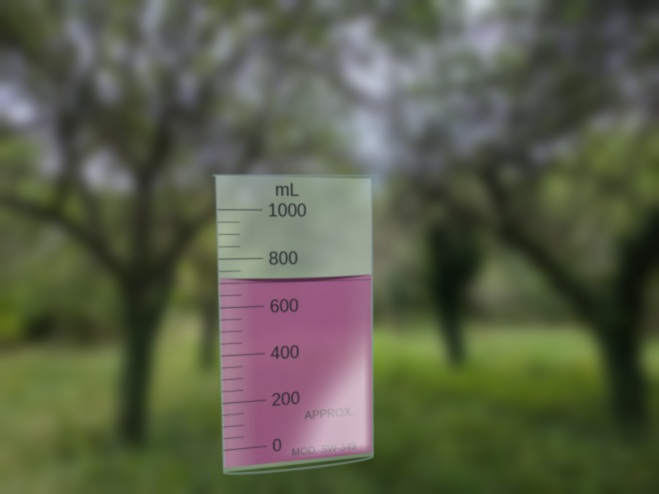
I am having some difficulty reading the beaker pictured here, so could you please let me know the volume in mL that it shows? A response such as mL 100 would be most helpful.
mL 700
